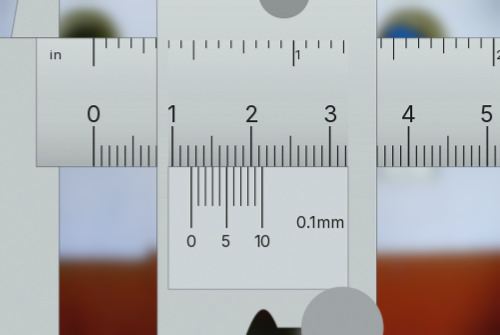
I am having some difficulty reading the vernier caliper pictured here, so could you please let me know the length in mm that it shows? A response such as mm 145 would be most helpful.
mm 12.4
